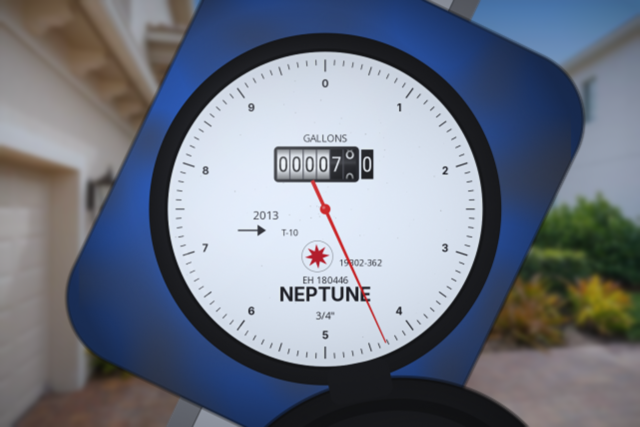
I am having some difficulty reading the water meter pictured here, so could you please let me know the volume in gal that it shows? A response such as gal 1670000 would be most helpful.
gal 784.3
